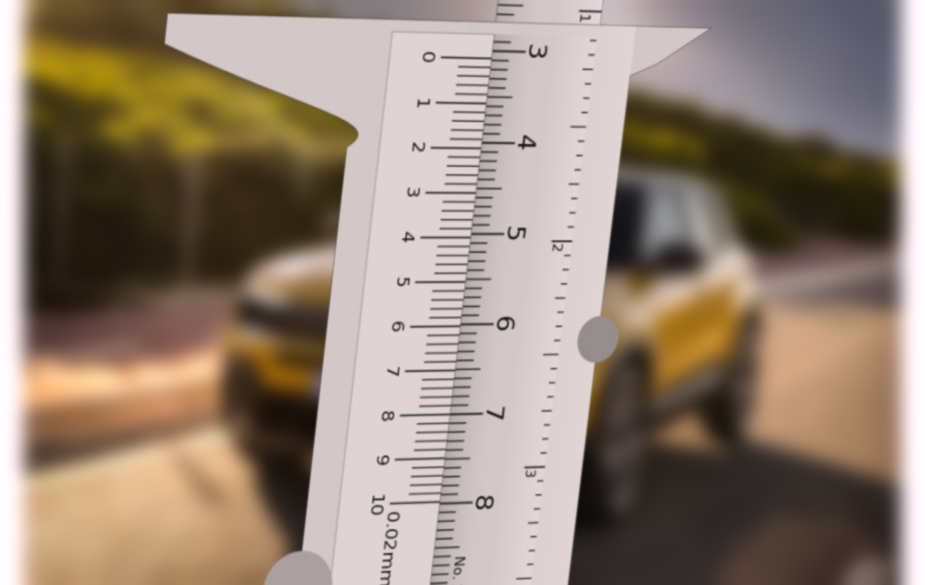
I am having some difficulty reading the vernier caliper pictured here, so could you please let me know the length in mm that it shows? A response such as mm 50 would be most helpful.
mm 30.8
